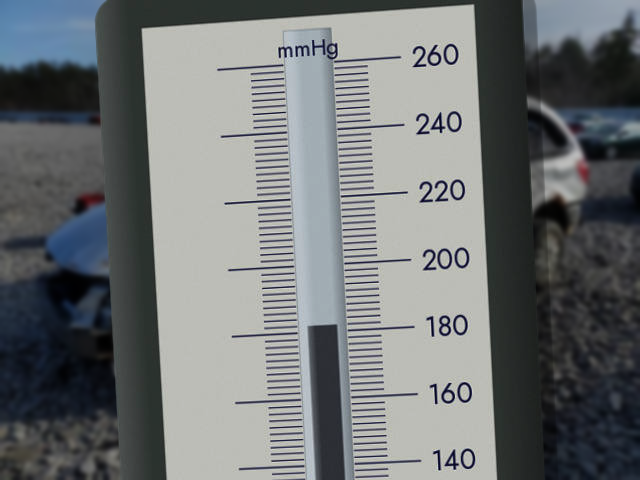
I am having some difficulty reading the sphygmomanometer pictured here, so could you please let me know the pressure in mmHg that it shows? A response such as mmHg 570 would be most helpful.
mmHg 182
